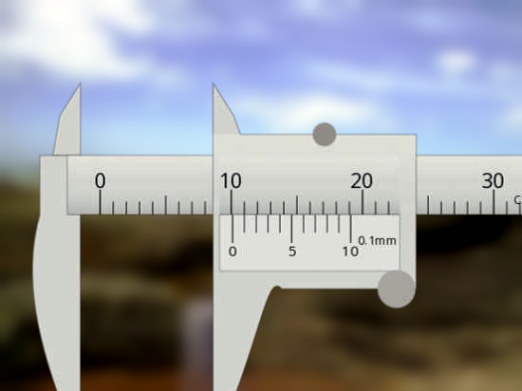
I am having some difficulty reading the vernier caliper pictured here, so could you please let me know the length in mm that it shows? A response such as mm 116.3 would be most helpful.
mm 10.1
